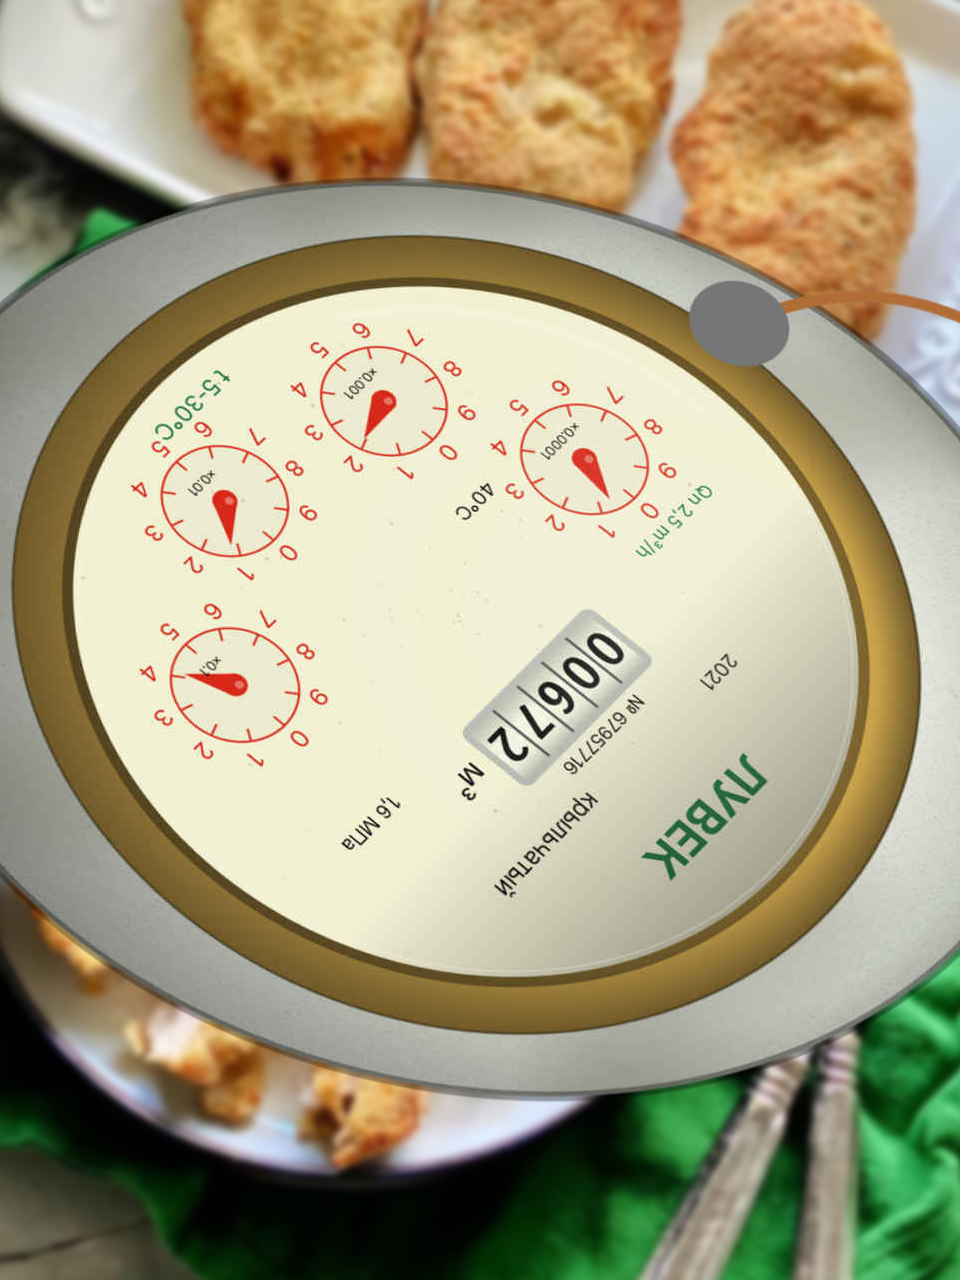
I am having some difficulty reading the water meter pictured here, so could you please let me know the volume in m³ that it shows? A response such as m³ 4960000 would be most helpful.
m³ 672.4120
